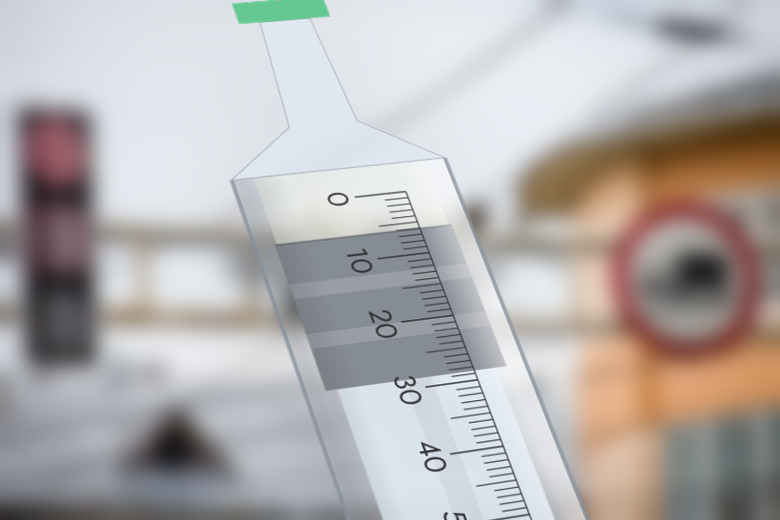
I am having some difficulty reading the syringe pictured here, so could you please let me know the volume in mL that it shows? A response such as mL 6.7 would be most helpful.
mL 6
